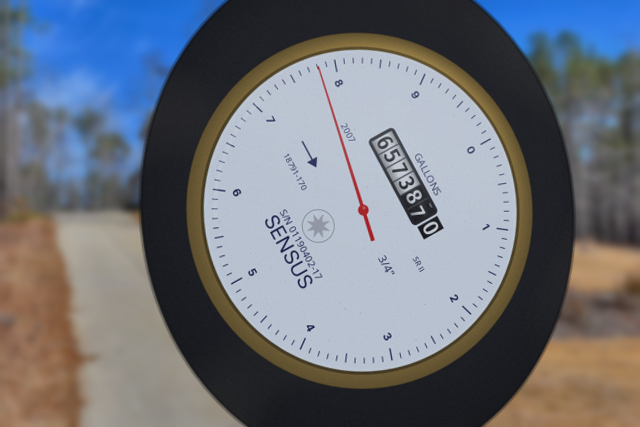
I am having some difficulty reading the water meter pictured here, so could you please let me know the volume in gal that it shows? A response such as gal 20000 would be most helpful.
gal 6573867.8
